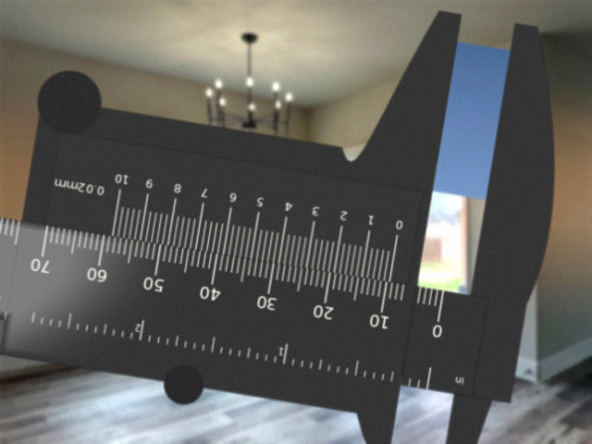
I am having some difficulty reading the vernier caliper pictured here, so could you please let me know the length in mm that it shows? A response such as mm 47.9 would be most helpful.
mm 9.5
